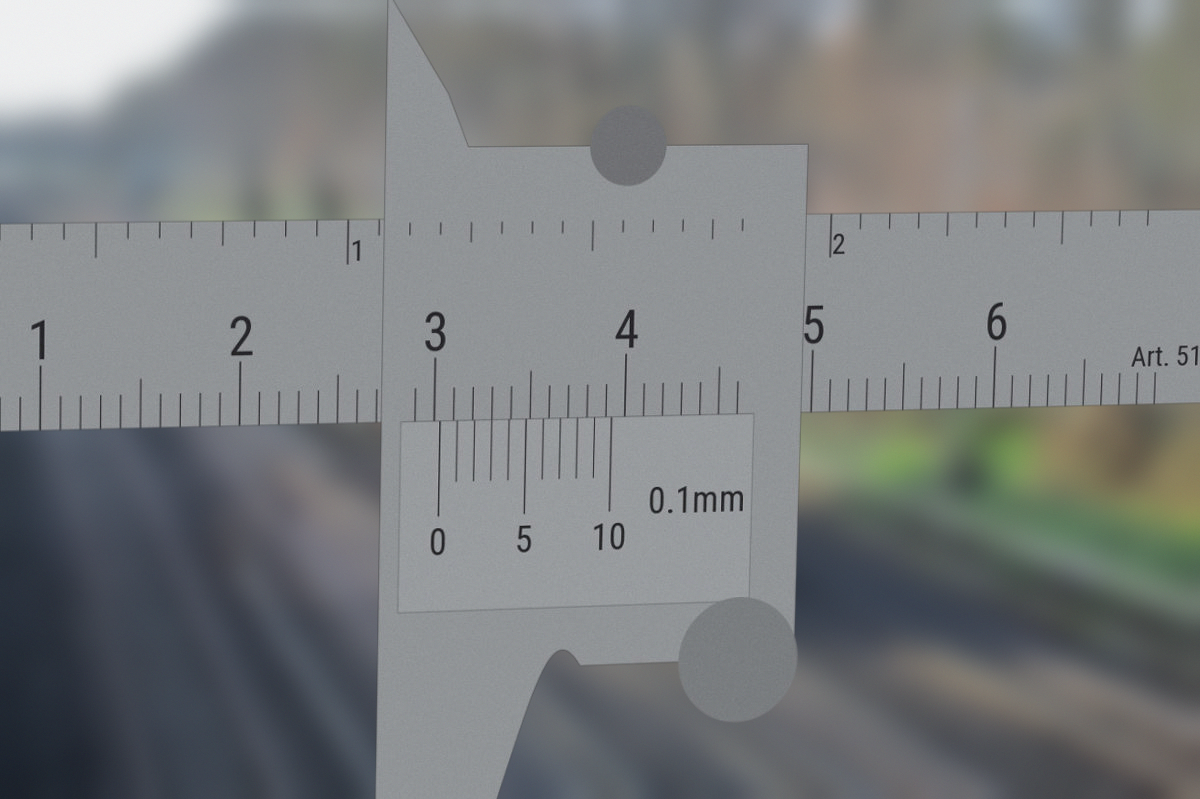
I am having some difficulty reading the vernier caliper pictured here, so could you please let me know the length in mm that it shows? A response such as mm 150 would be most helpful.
mm 30.3
